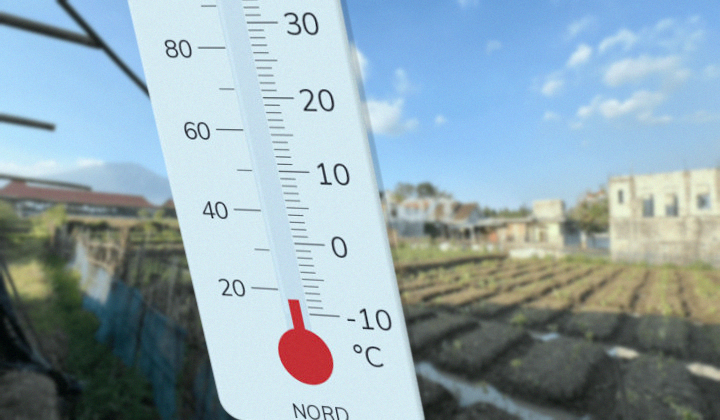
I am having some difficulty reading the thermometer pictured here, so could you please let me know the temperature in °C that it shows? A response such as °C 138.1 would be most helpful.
°C -8
